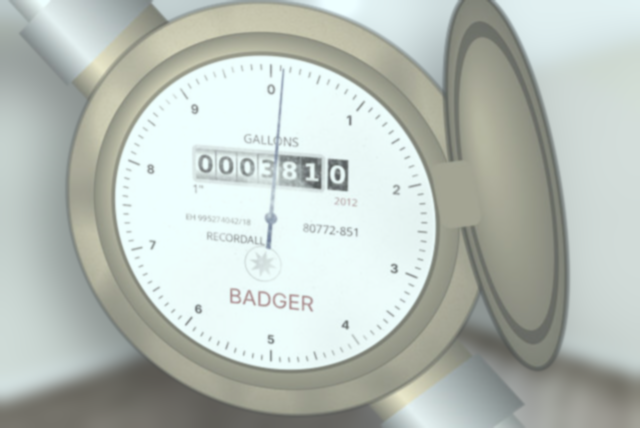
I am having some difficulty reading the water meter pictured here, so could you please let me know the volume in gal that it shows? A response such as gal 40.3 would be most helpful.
gal 3810.1
